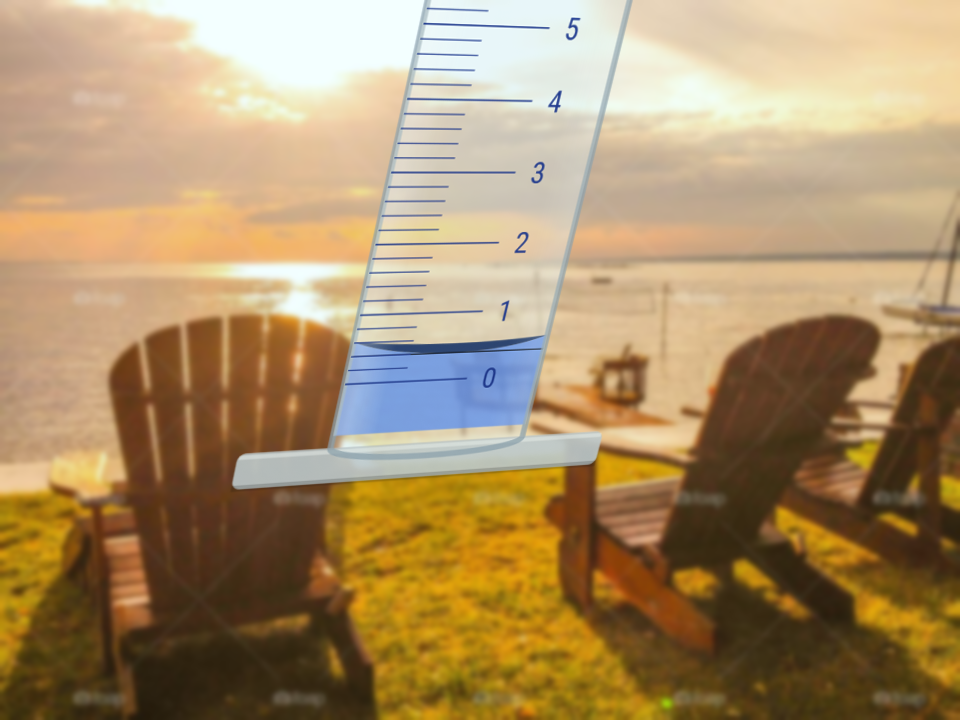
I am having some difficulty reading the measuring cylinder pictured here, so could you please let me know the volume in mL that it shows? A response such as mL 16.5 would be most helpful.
mL 0.4
